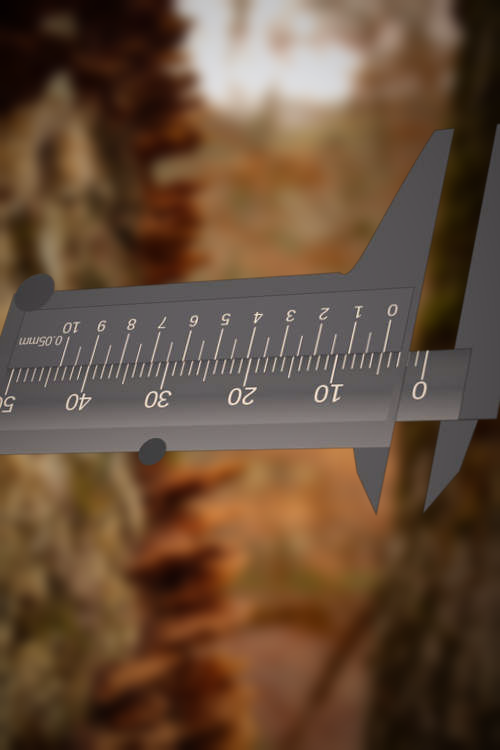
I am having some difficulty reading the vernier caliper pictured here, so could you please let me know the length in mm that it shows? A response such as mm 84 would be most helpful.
mm 4.8
